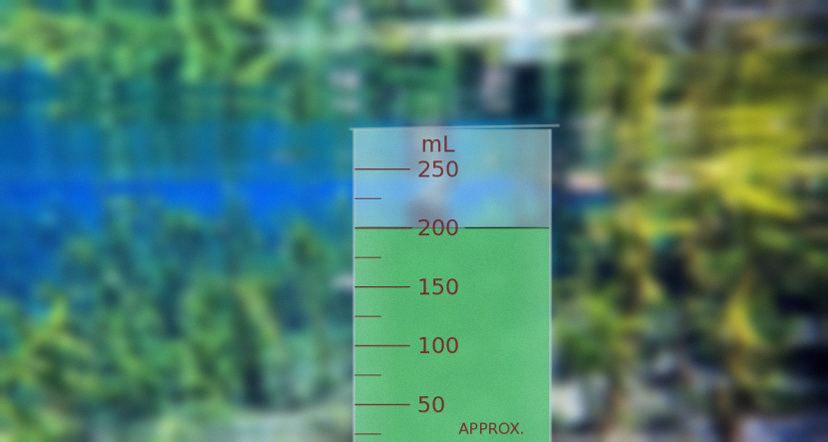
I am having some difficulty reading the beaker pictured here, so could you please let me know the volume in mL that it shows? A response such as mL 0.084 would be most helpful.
mL 200
